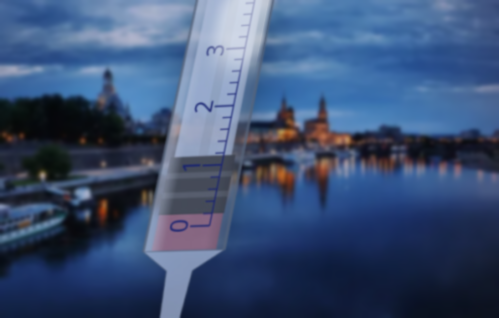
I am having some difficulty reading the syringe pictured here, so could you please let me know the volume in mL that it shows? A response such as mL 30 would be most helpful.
mL 0.2
